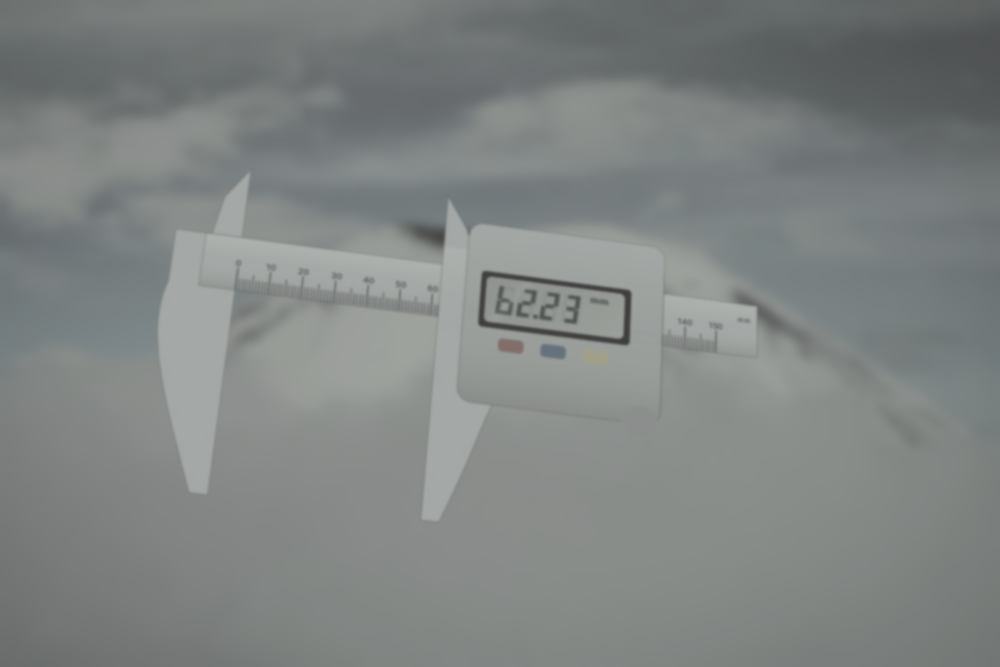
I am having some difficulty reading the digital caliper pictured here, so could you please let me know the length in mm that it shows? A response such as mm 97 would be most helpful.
mm 62.23
